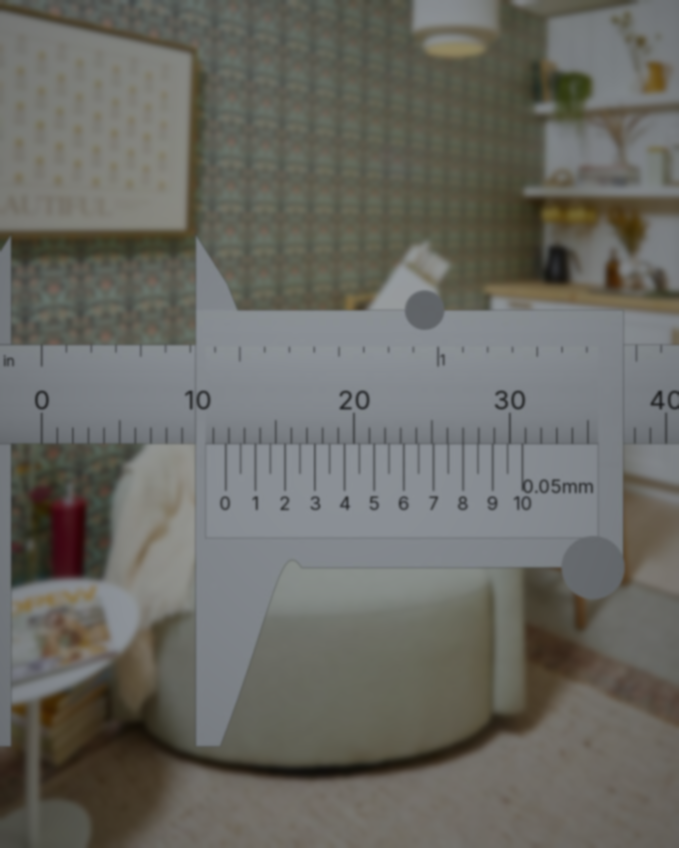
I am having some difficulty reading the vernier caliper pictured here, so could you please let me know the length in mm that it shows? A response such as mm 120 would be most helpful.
mm 11.8
